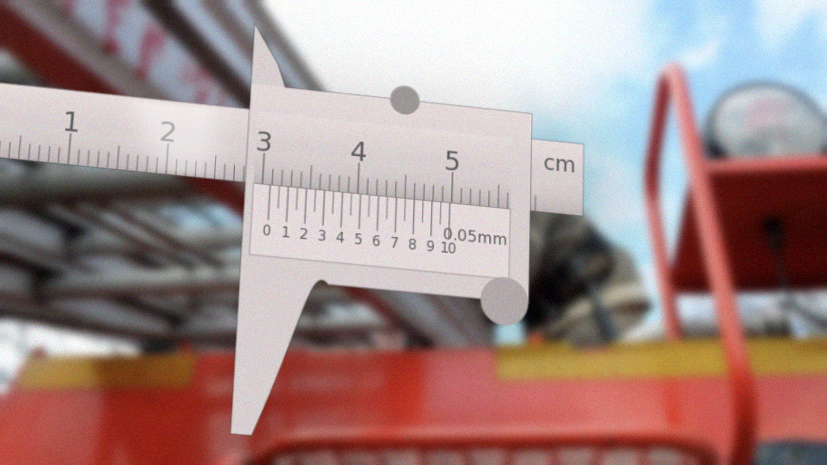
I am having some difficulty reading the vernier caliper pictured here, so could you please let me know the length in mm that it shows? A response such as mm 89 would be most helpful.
mm 30.8
